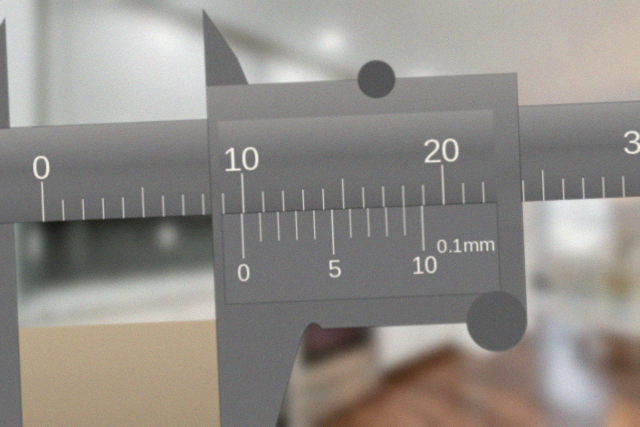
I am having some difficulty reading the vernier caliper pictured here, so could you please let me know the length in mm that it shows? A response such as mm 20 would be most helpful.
mm 9.9
